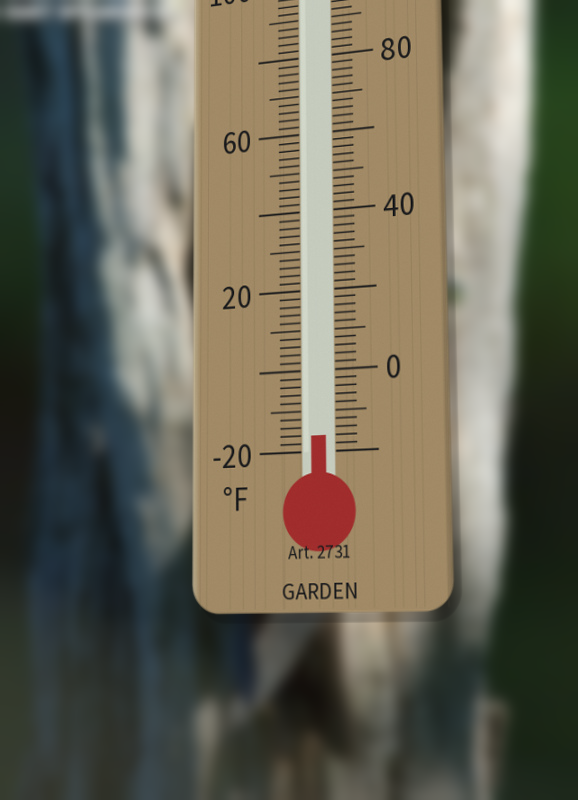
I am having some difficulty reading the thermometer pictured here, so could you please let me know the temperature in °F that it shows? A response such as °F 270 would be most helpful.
°F -16
